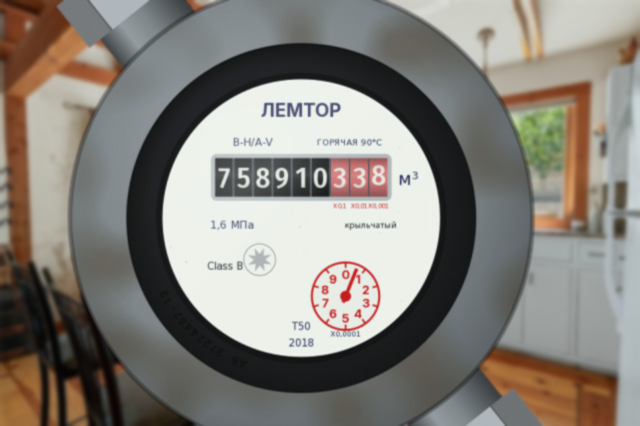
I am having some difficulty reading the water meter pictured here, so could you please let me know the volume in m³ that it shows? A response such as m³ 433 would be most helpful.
m³ 758910.3380
